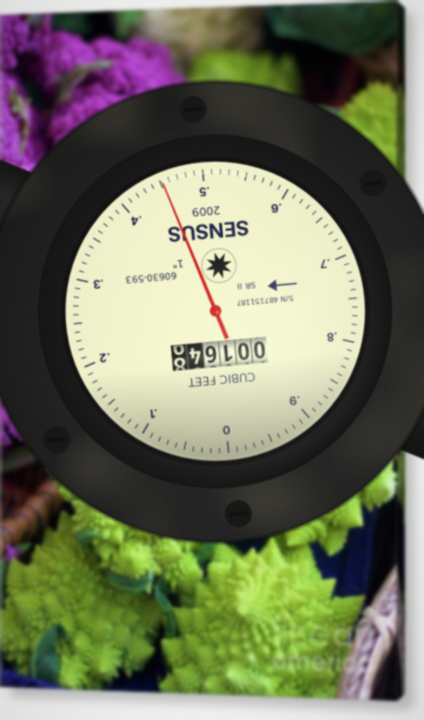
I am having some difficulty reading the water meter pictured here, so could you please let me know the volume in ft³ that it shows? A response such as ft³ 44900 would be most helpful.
ft³ 1648.45
